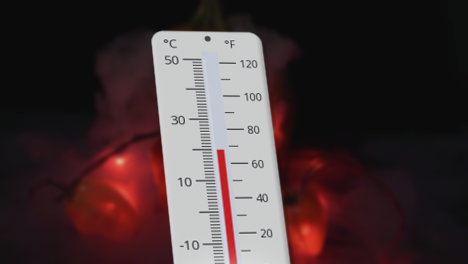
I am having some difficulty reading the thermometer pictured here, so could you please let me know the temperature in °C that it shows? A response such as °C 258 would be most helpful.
°C 20
